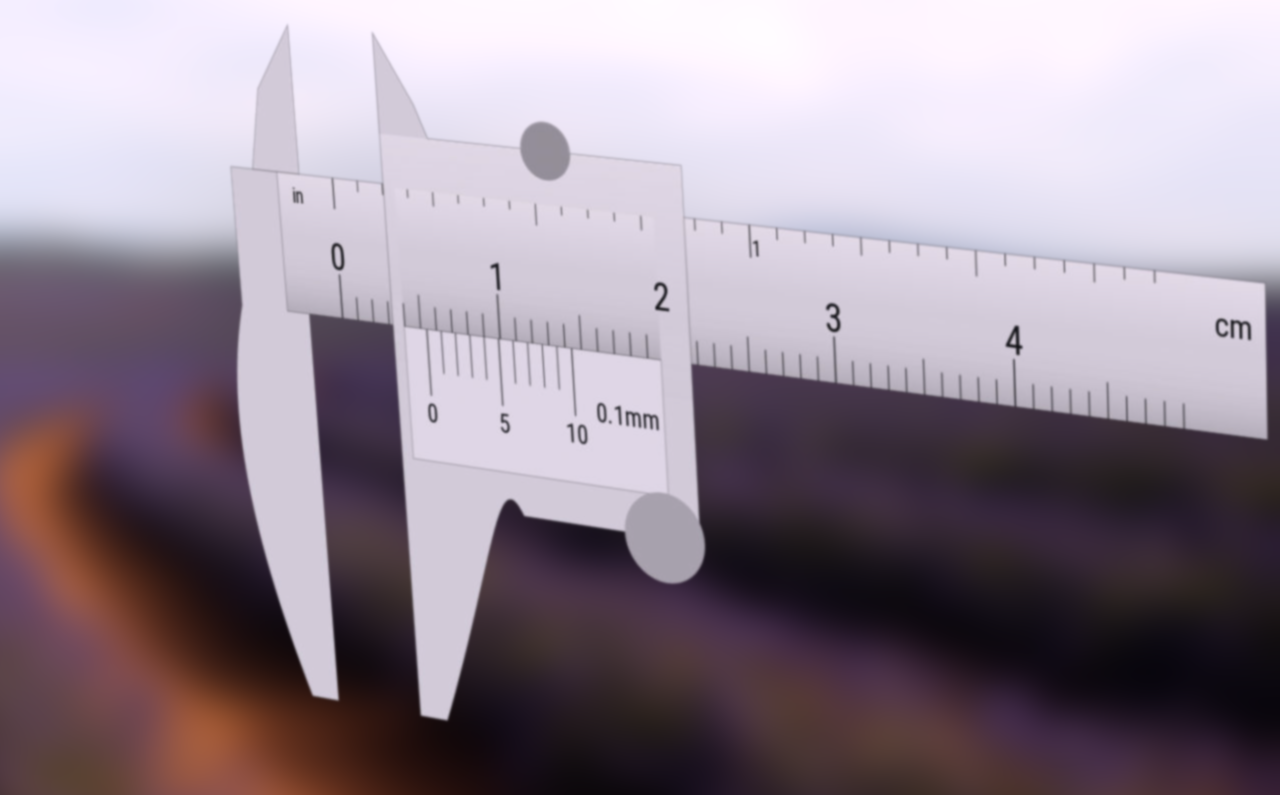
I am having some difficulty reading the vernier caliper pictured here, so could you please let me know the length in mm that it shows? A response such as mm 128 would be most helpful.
mm 5.4
